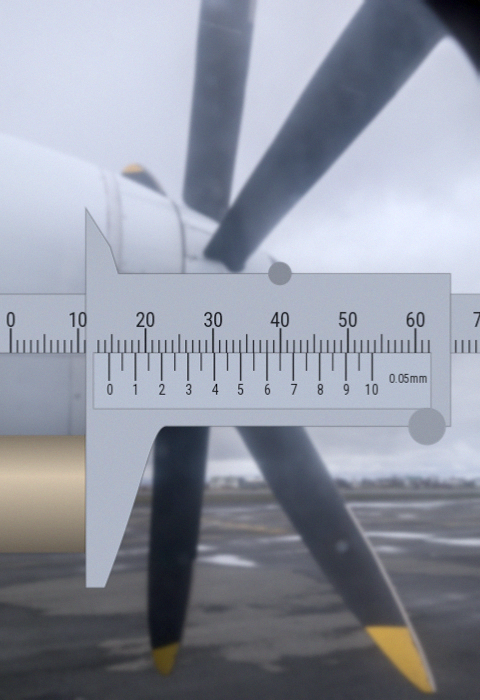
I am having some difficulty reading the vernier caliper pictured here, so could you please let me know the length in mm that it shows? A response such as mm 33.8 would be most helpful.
mm 14.6
